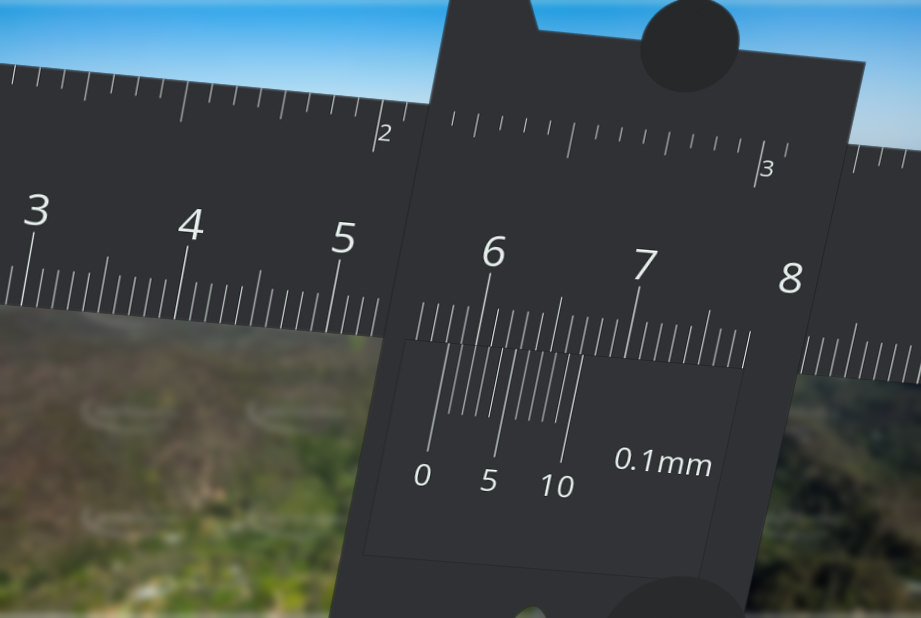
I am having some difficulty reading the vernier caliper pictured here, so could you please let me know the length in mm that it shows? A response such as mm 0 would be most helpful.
mm 58.2
